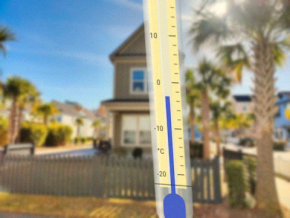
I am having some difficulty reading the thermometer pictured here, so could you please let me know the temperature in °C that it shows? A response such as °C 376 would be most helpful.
°C -3
